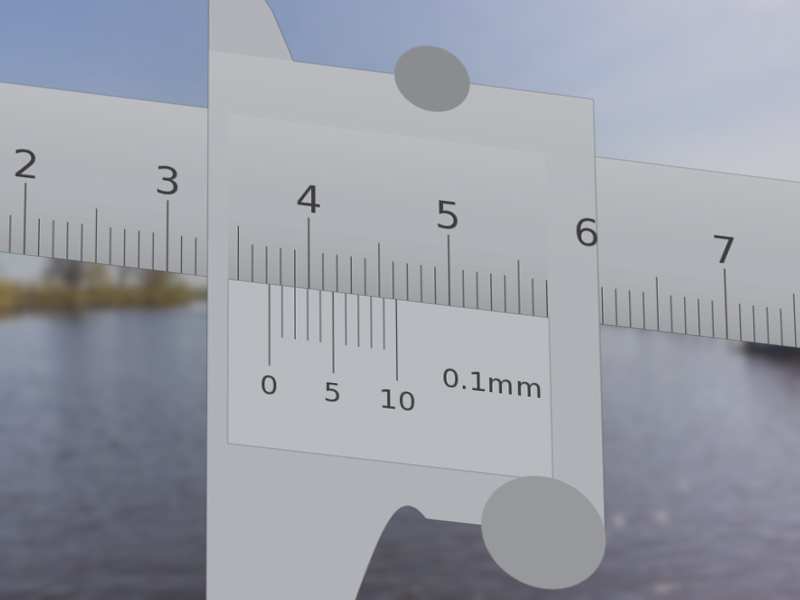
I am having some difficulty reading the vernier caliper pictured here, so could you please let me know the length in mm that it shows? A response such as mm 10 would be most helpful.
mm 37.2
